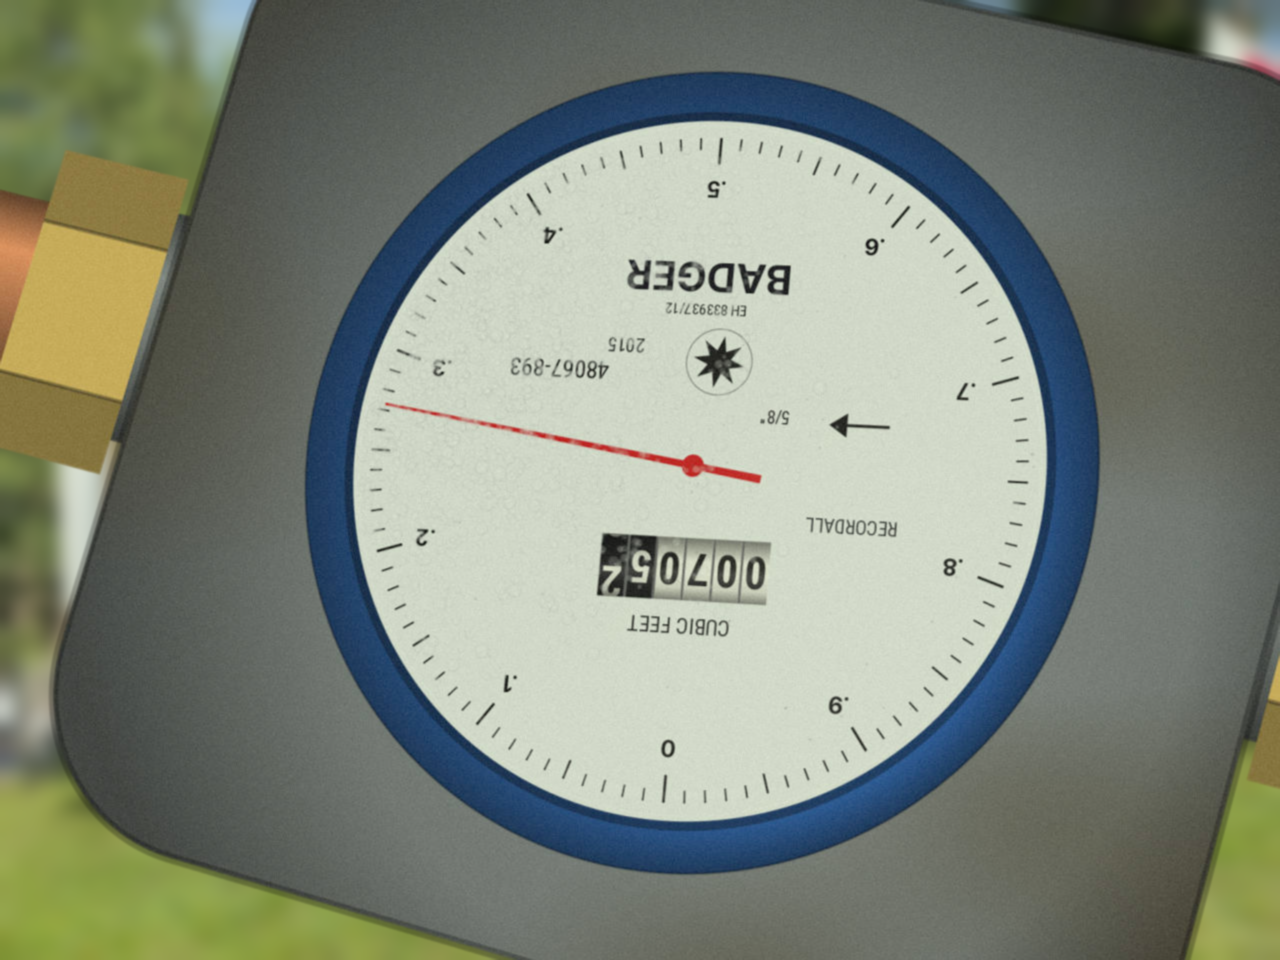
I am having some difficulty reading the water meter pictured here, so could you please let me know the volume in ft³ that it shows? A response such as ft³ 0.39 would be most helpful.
ft³ 7052.27
